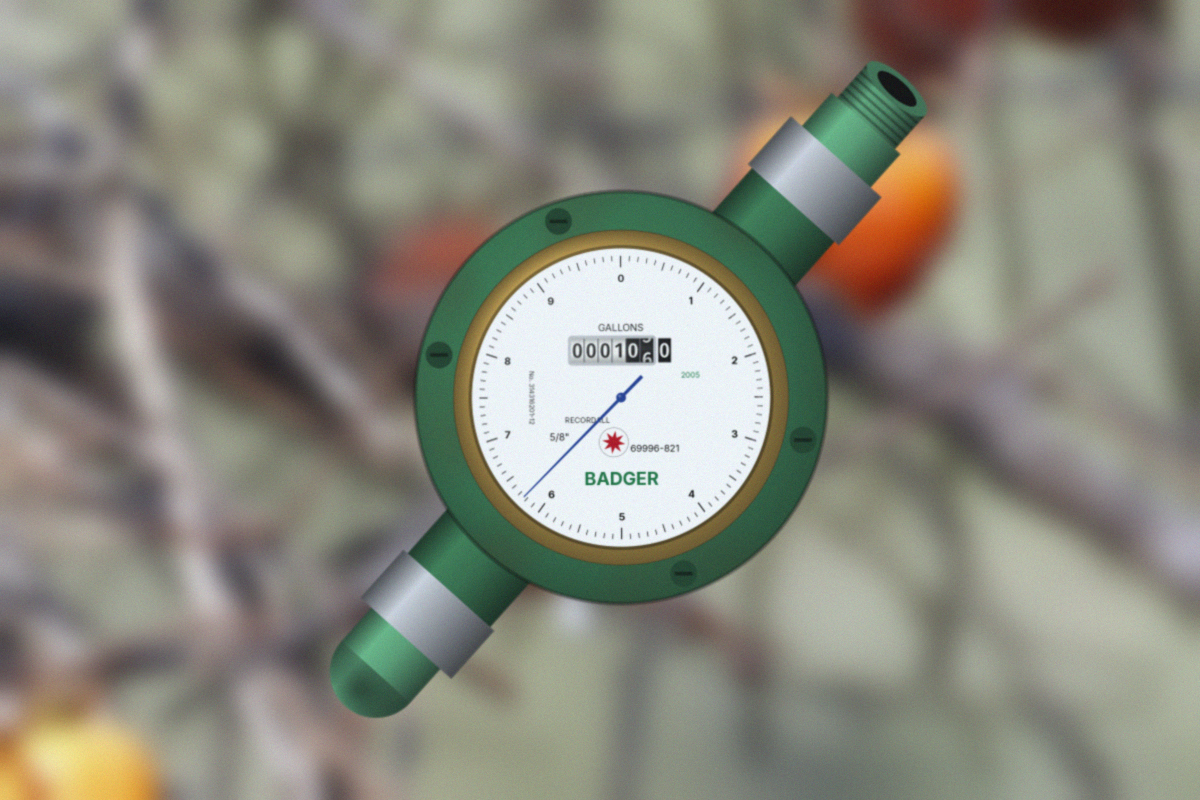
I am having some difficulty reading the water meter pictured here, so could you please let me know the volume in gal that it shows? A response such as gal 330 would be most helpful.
gal 1056.2
